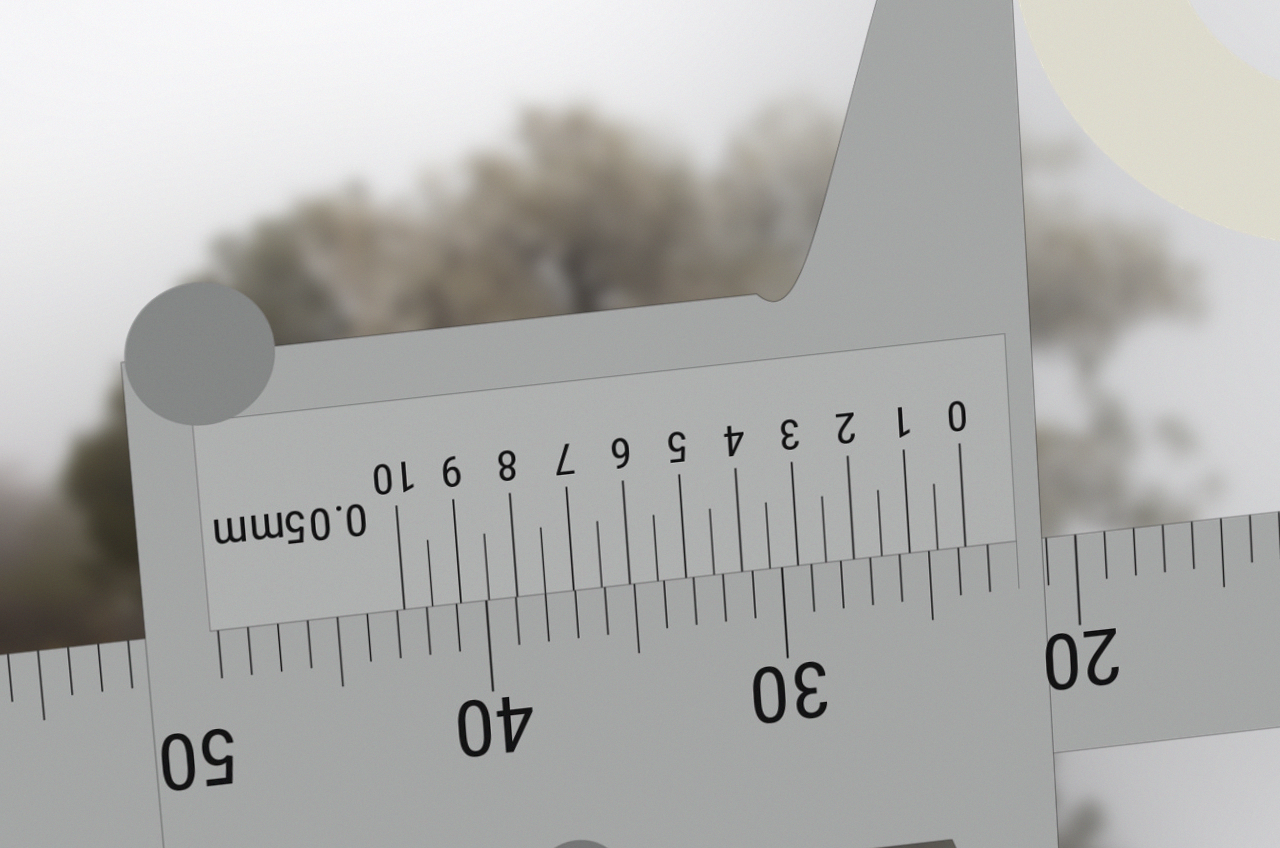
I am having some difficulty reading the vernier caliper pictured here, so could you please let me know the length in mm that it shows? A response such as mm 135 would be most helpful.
mm 23.75
